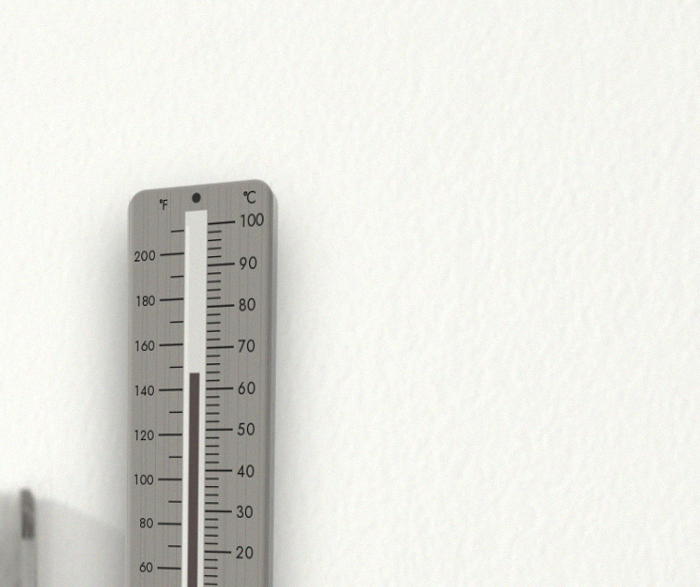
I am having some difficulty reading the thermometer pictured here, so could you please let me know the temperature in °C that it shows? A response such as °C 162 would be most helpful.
°C 64
